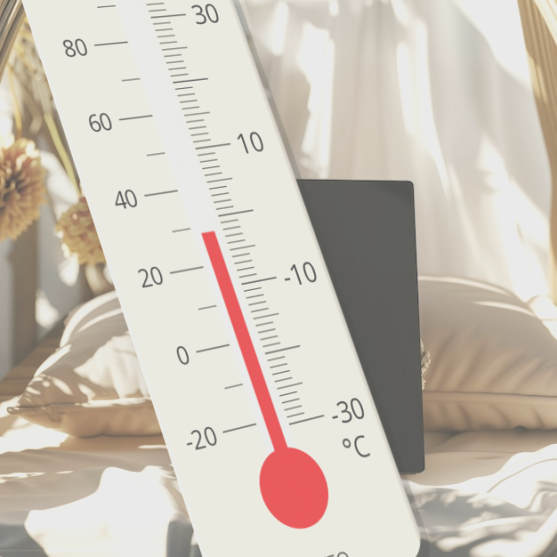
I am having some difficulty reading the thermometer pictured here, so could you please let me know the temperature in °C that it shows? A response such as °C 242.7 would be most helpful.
°C -2
